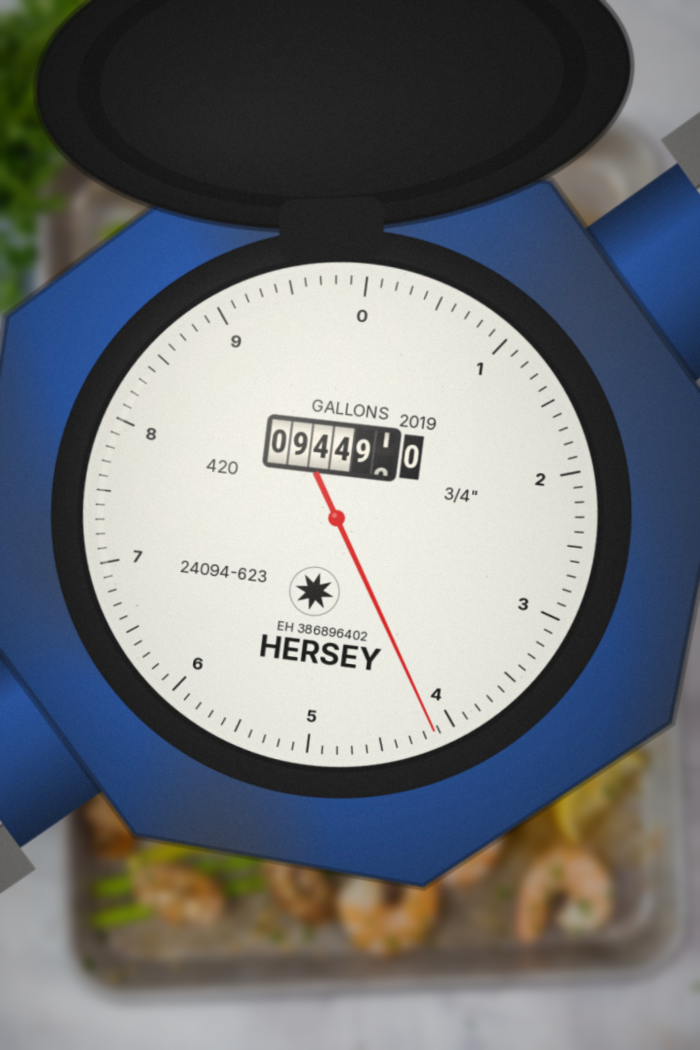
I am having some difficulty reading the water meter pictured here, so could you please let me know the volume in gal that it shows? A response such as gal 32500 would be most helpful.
gal 944914.1
